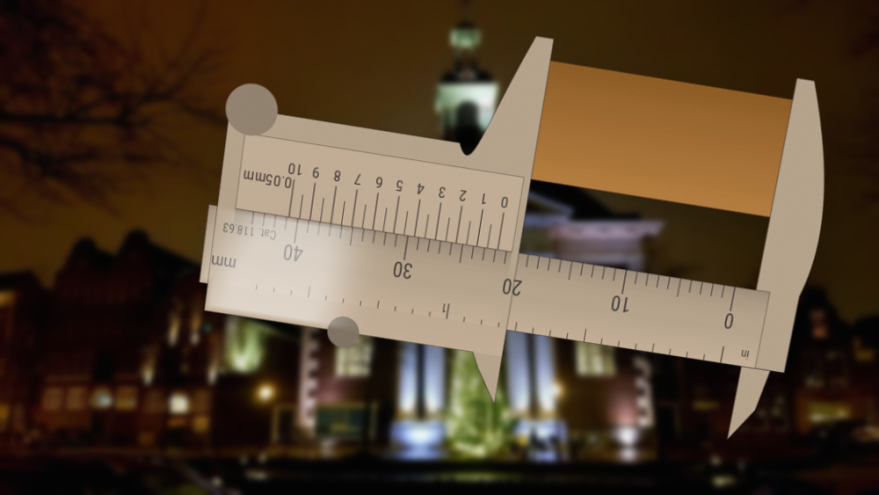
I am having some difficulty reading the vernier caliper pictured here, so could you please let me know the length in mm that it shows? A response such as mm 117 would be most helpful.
mm 21.8
